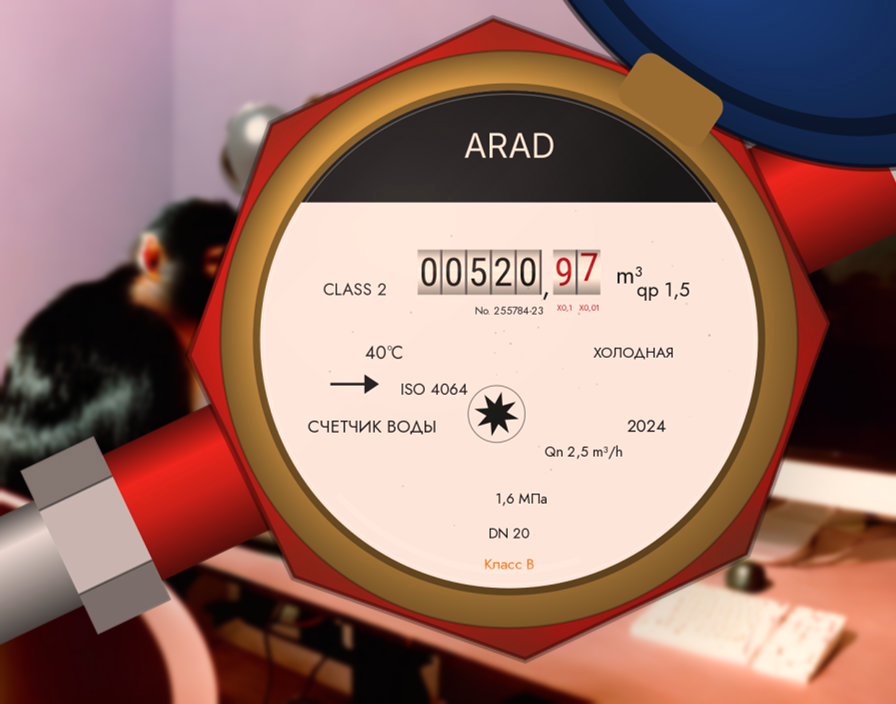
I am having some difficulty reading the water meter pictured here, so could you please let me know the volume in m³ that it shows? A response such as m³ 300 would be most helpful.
m³ 520.97
